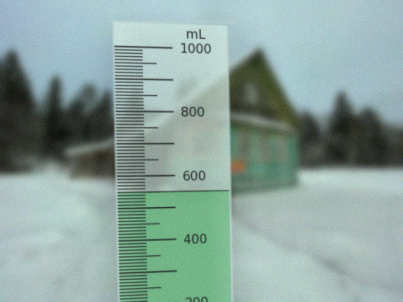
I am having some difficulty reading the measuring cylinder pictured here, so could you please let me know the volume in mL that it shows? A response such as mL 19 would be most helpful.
mL 550
